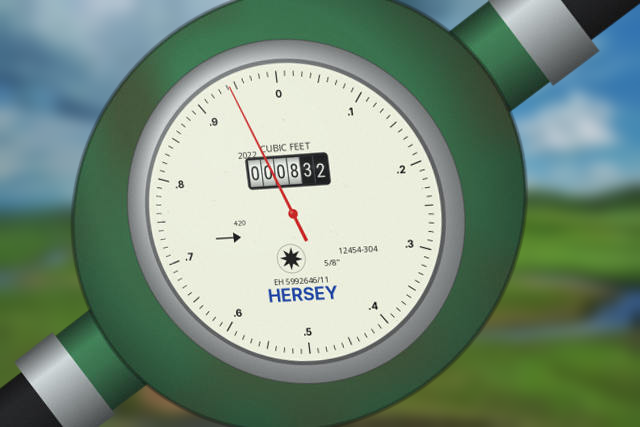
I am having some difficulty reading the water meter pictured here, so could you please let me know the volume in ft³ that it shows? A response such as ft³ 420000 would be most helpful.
ft³ 831.94
